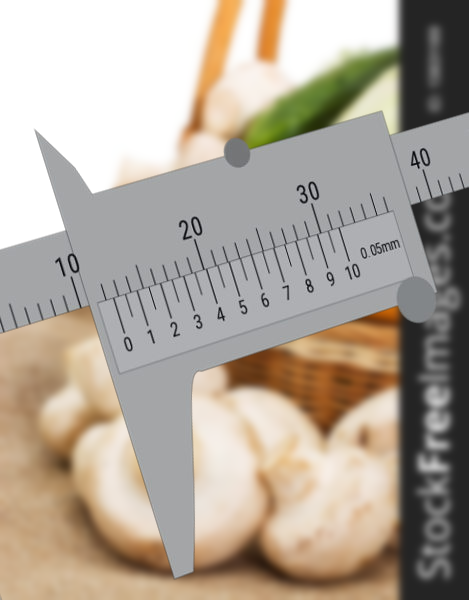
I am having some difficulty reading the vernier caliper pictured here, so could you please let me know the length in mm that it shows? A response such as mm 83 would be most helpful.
mm 12.6
